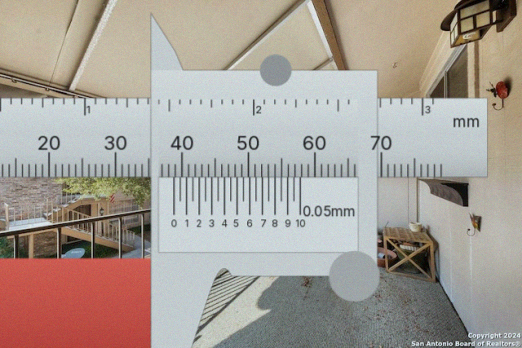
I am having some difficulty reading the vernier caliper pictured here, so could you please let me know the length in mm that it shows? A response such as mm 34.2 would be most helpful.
mm 38.8
